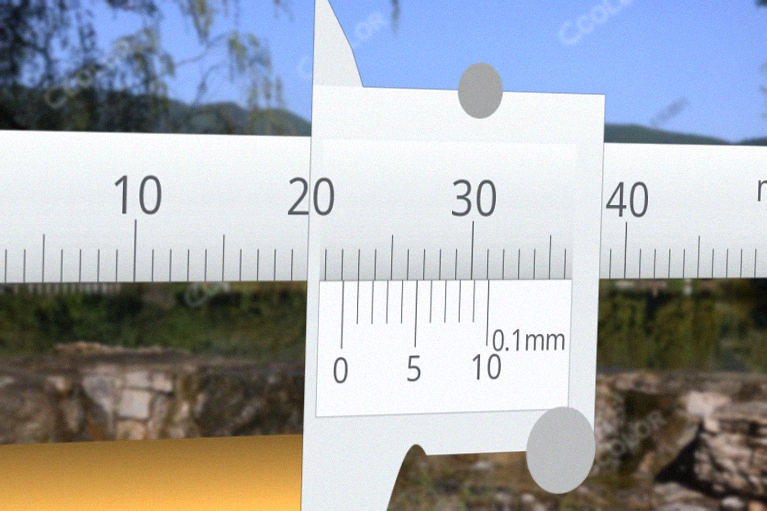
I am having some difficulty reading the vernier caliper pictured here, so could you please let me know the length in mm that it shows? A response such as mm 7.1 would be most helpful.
mm 22.1
